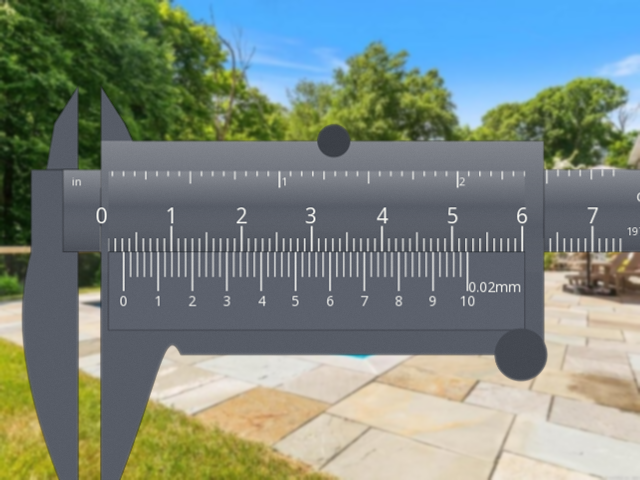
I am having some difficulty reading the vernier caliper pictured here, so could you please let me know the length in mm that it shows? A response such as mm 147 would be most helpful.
mm 3.2
